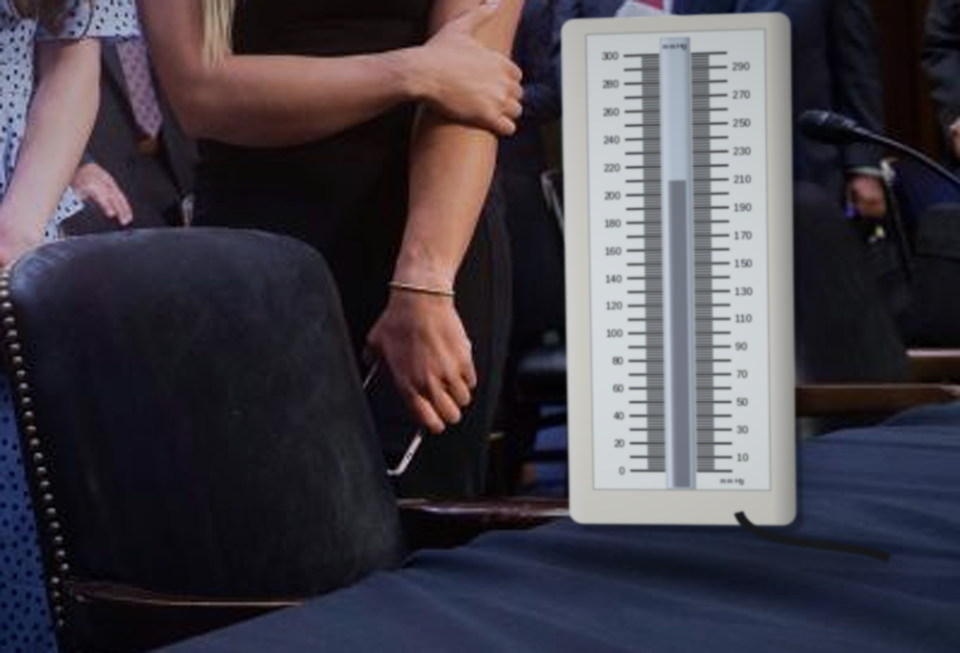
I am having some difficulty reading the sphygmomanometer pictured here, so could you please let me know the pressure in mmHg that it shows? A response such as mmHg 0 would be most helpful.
mmHg 210
